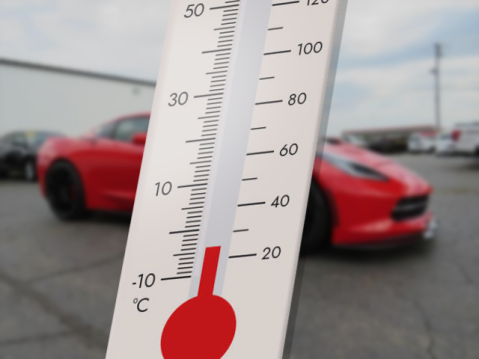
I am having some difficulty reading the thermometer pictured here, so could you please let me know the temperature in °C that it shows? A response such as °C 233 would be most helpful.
°C -4
